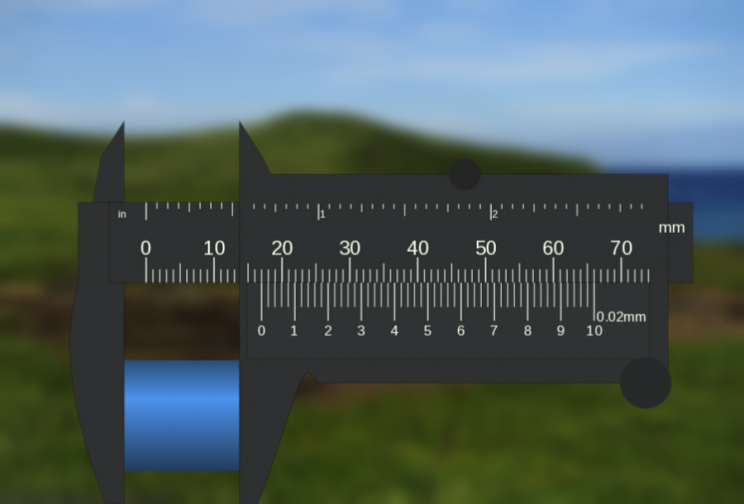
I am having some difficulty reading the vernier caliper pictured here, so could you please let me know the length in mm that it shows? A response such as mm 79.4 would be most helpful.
mm 17.0
